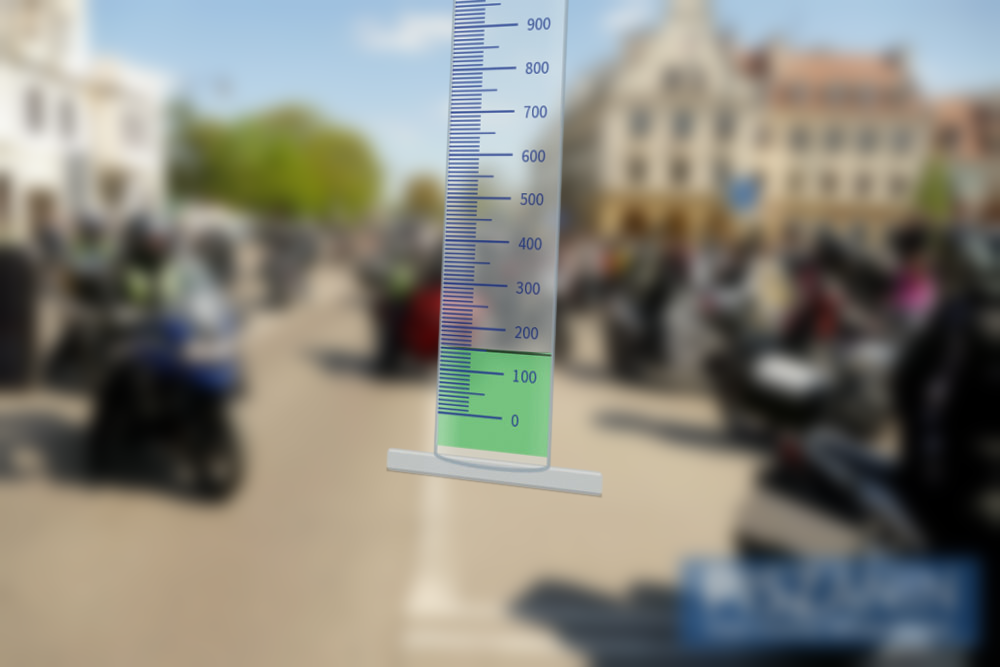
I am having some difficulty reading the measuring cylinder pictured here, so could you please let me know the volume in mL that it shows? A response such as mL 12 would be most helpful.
mL 150
